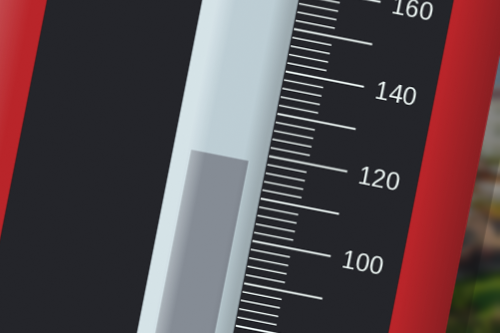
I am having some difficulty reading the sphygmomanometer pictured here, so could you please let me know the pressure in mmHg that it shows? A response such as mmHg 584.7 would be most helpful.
mmHg 118
